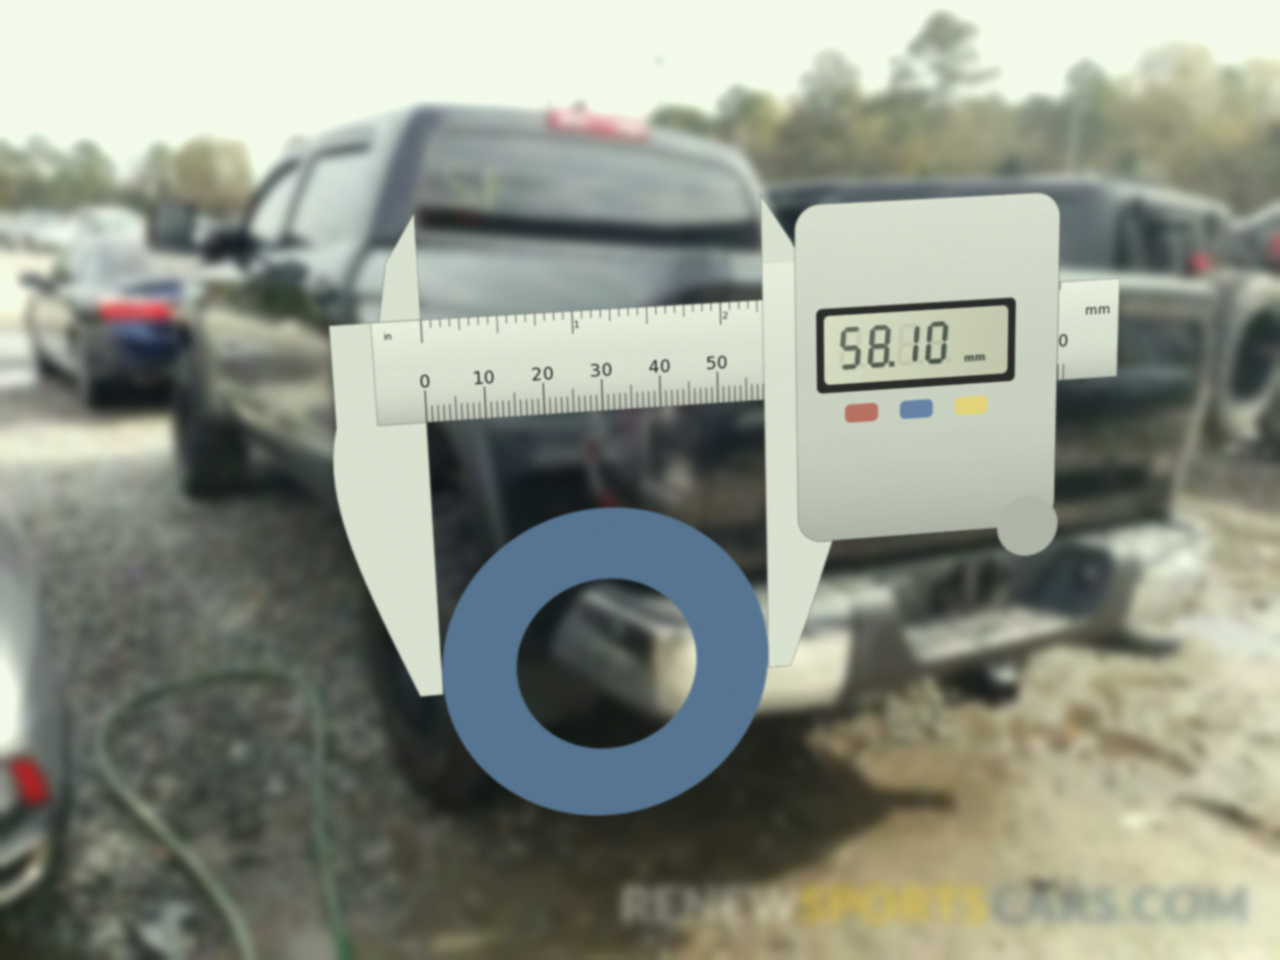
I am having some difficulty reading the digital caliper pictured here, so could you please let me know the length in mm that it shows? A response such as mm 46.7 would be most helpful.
mm 58.10
